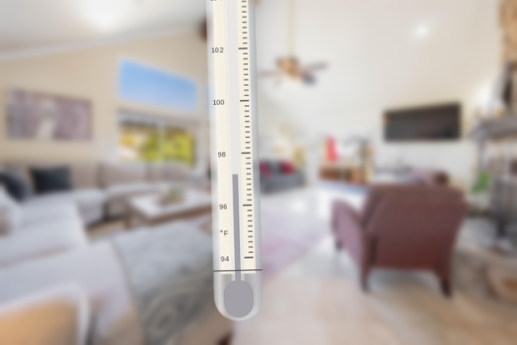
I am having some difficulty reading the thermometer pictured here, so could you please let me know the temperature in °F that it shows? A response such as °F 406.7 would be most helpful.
°F 97.2
